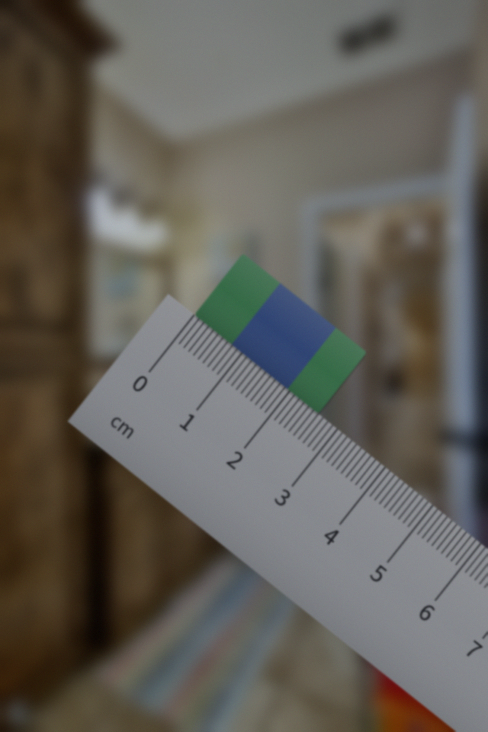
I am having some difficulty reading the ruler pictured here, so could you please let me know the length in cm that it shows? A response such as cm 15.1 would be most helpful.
cm 2.6
